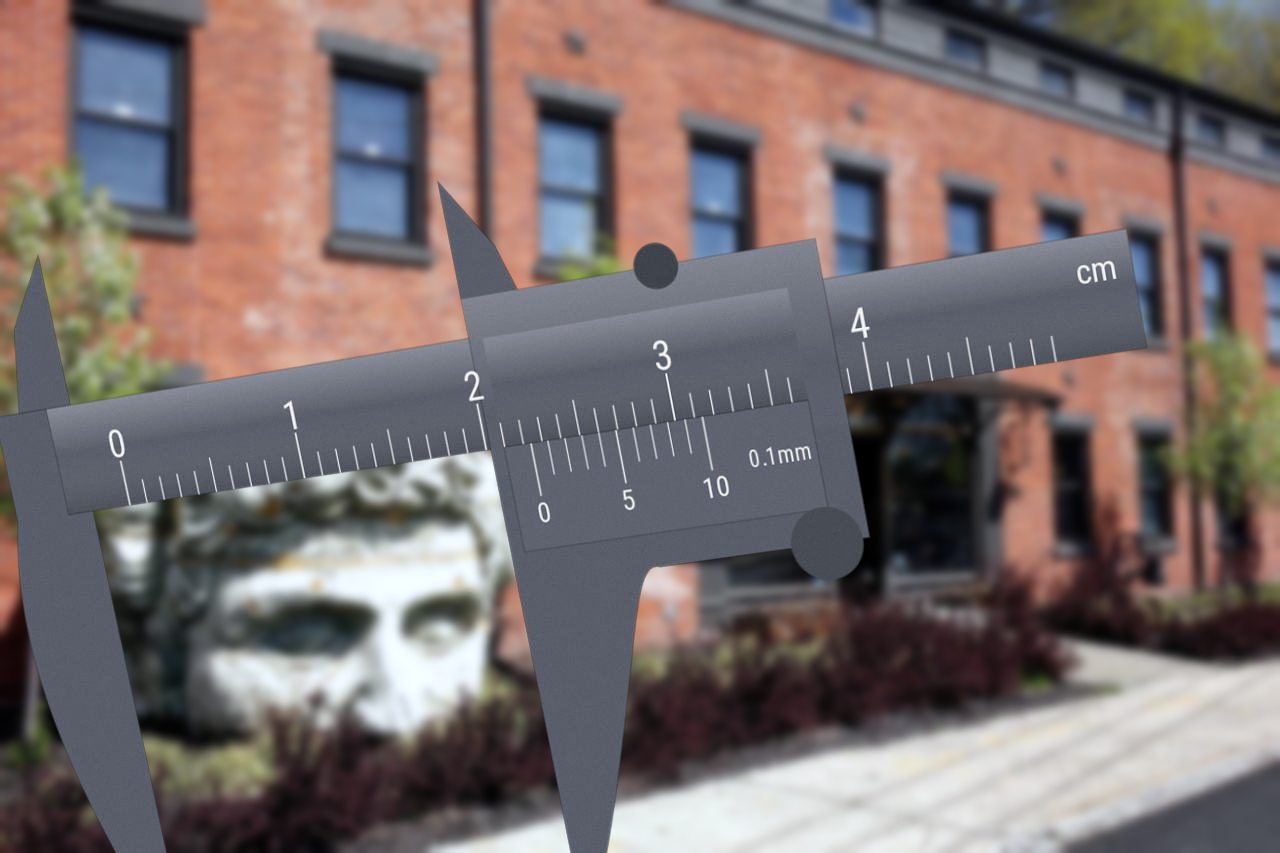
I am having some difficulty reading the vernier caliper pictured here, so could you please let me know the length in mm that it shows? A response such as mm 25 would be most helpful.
mm 22.4
